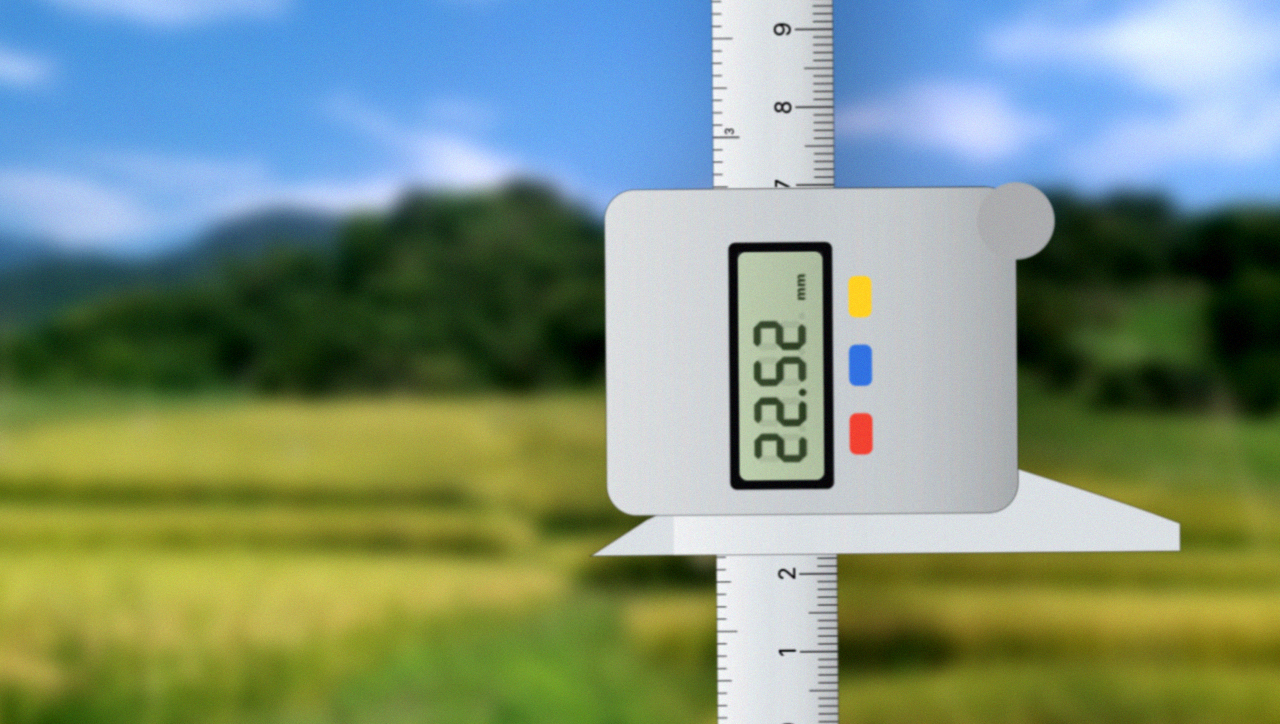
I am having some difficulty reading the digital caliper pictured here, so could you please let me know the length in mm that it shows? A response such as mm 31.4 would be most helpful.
mm 22.52
